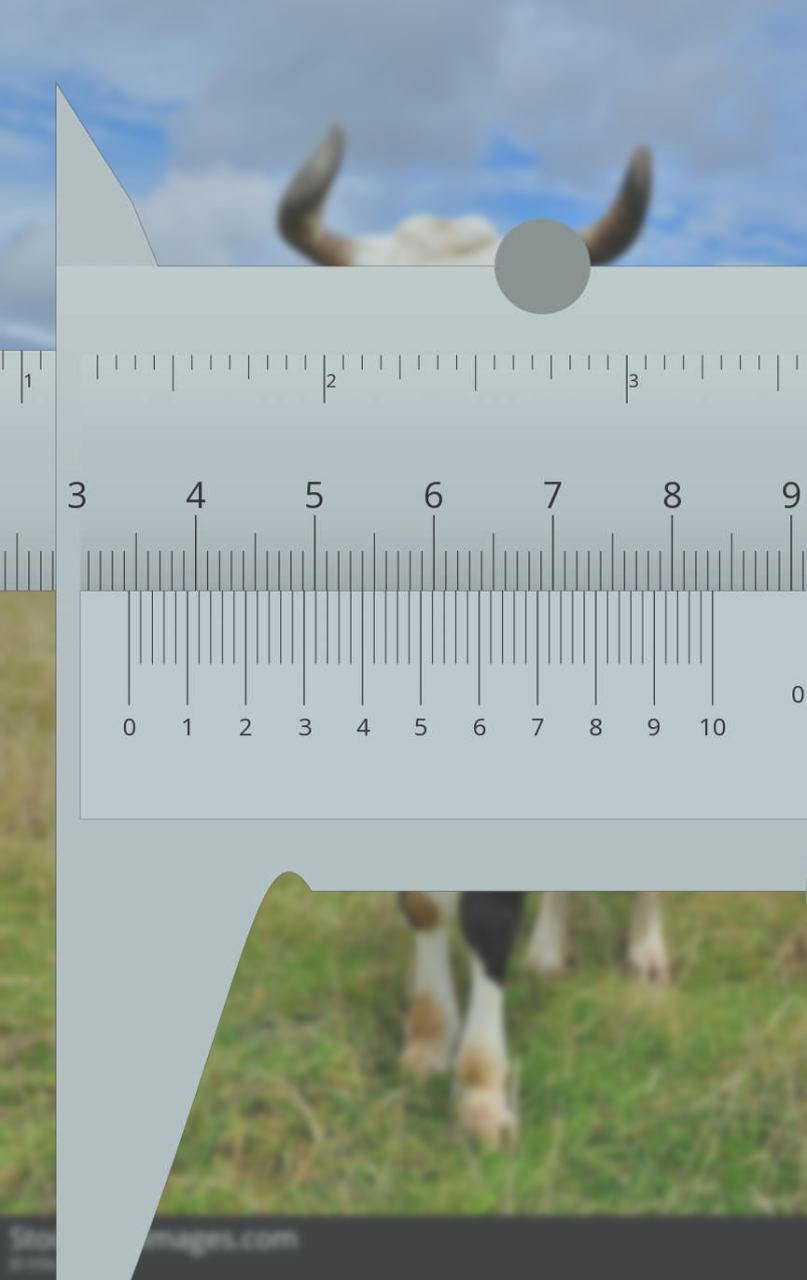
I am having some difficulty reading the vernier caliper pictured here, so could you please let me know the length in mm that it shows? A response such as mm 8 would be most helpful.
mm 34.4
